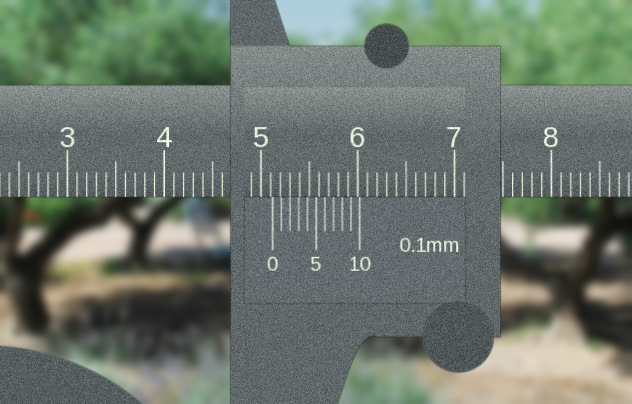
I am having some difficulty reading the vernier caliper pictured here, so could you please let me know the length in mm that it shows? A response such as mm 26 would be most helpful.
mm 51.2
